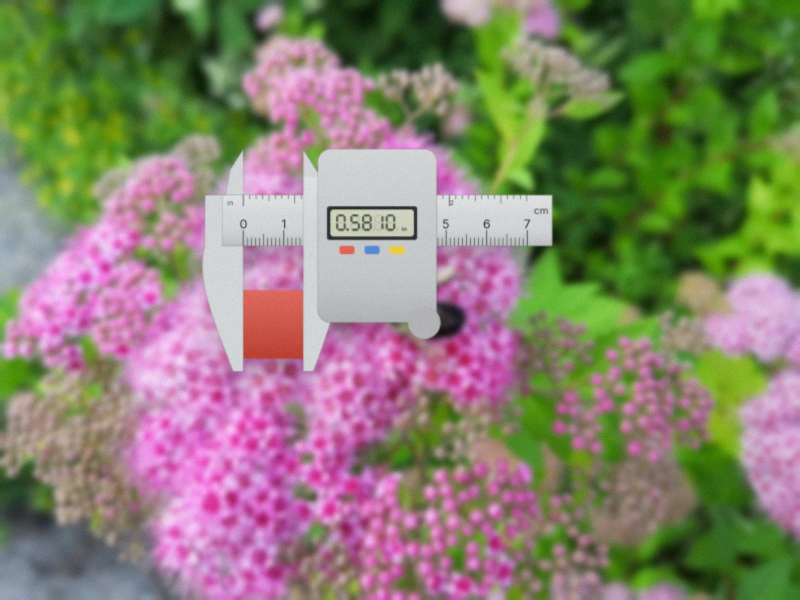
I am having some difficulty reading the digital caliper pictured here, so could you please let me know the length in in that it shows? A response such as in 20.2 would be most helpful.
in 0.5810
